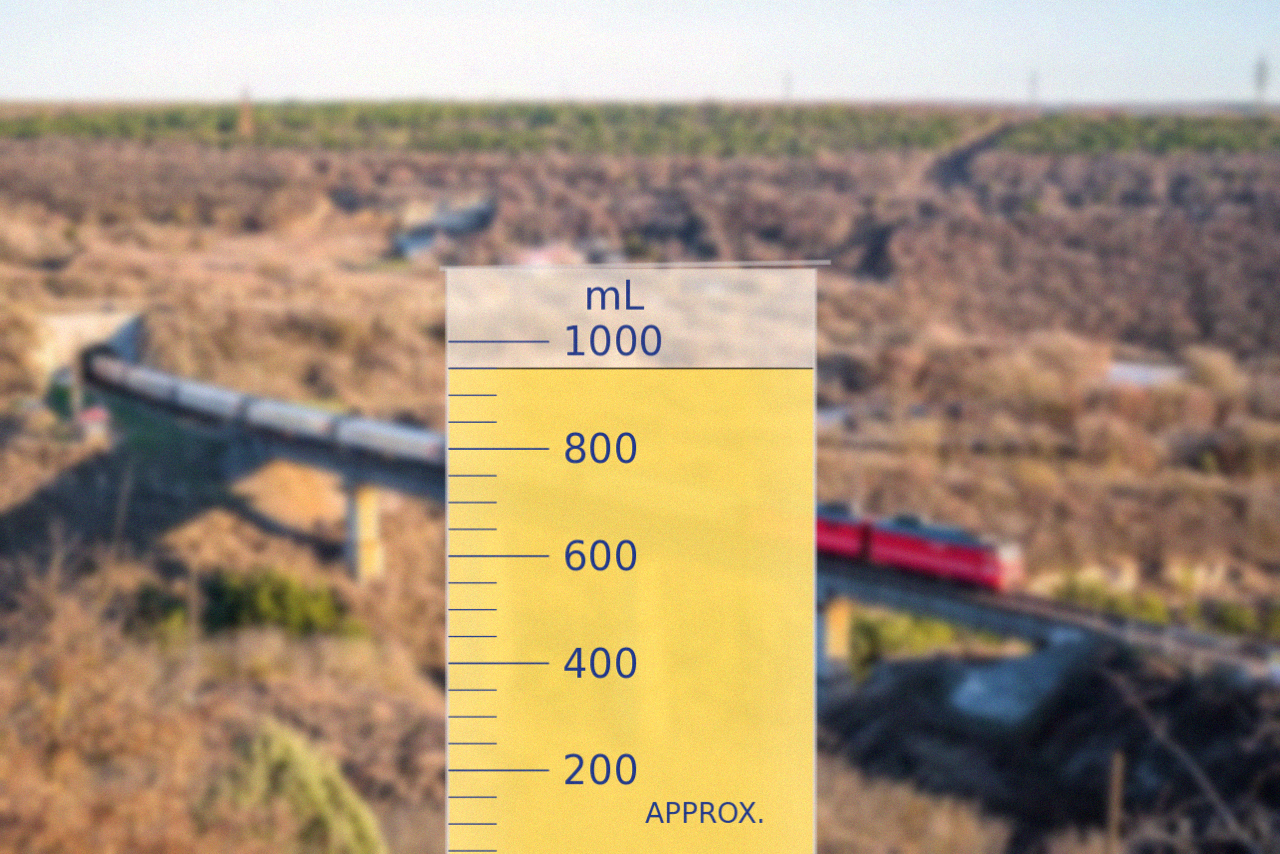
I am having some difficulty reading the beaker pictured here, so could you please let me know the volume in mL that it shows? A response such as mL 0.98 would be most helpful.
mL 950
